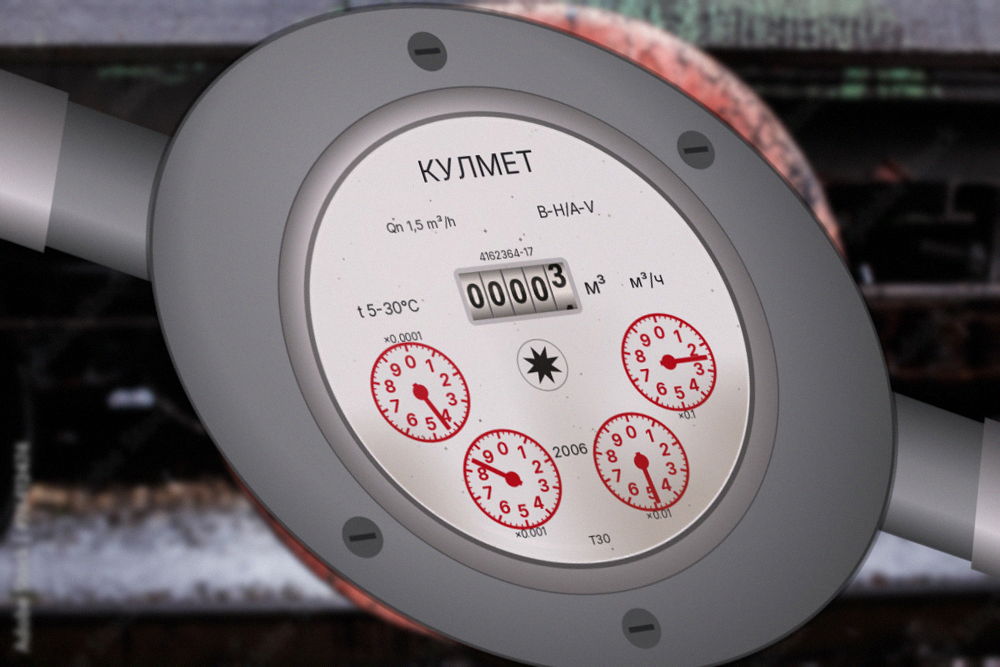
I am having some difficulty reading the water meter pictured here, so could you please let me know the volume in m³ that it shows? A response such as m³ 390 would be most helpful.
m³ 3.2484
